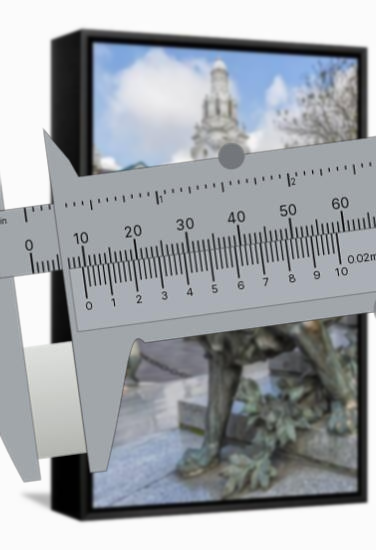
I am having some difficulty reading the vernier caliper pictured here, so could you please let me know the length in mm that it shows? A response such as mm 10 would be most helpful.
mm 9.5
